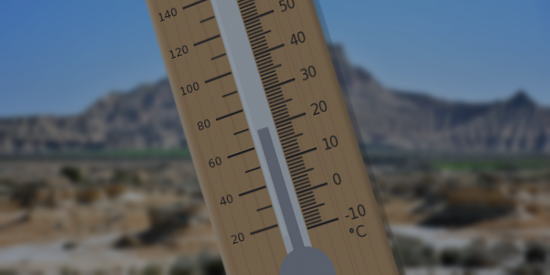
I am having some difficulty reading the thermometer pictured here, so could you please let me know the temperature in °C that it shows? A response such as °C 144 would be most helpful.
°C 20
